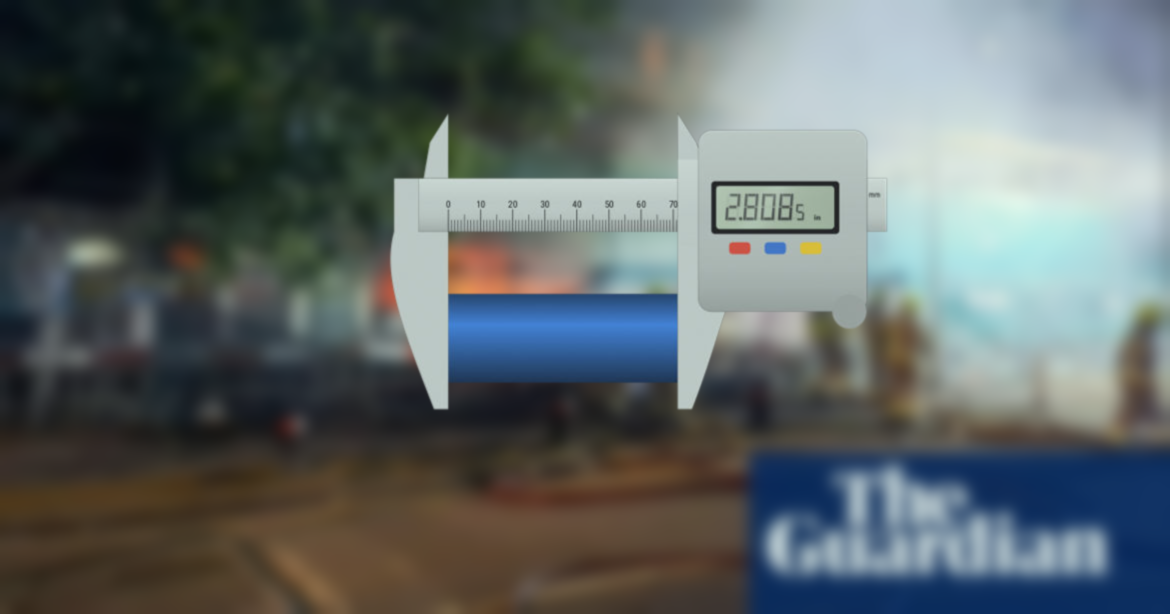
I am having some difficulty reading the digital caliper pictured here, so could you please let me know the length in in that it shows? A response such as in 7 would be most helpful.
in 2.8085
